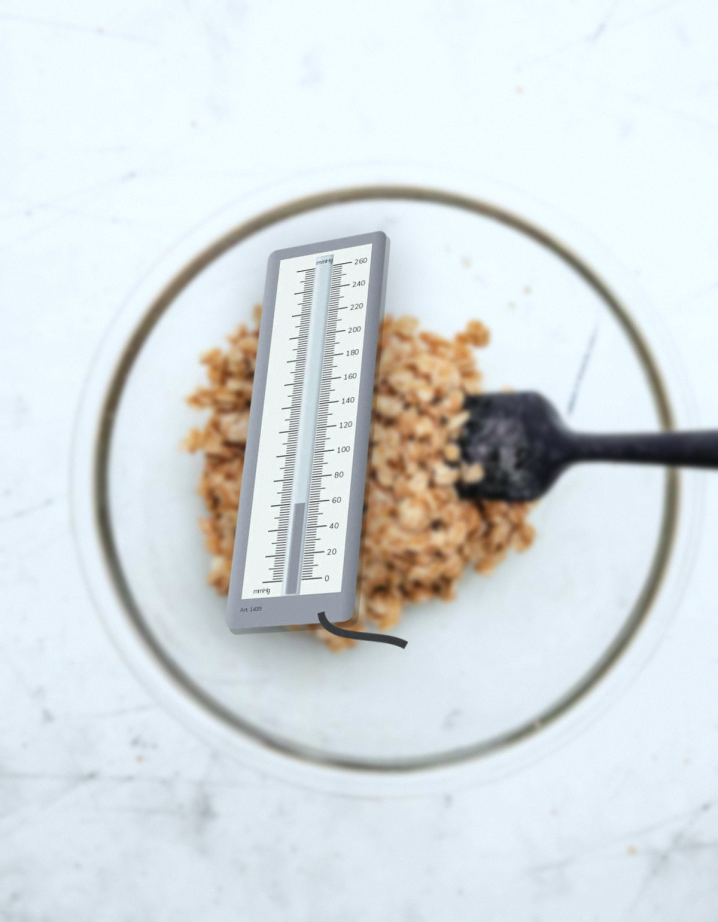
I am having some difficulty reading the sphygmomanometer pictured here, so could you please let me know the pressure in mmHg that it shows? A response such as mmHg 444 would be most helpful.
mmHg 60
